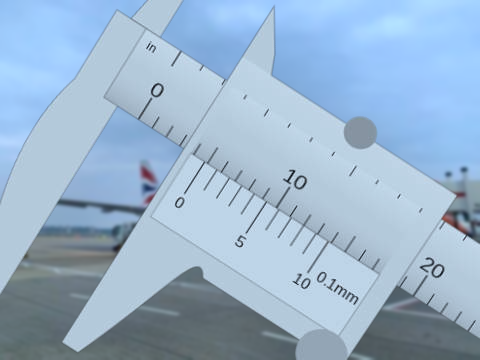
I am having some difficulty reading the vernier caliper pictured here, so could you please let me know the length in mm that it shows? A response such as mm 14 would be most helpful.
mm 4.8
